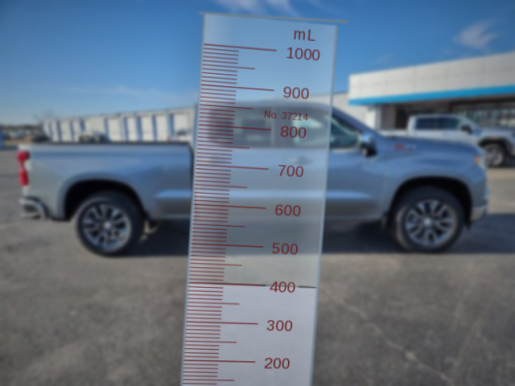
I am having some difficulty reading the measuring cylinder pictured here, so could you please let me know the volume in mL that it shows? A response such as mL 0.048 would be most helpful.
mL 400
